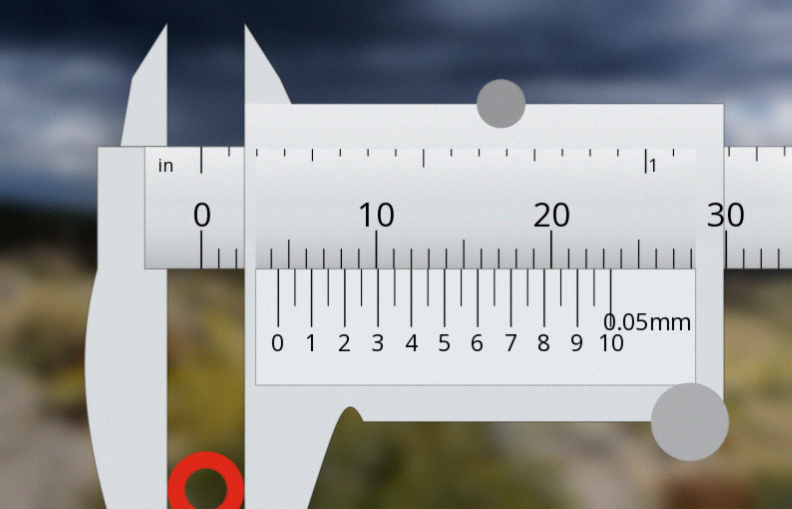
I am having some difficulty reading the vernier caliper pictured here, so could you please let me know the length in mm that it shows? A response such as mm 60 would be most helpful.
mm 4.4
